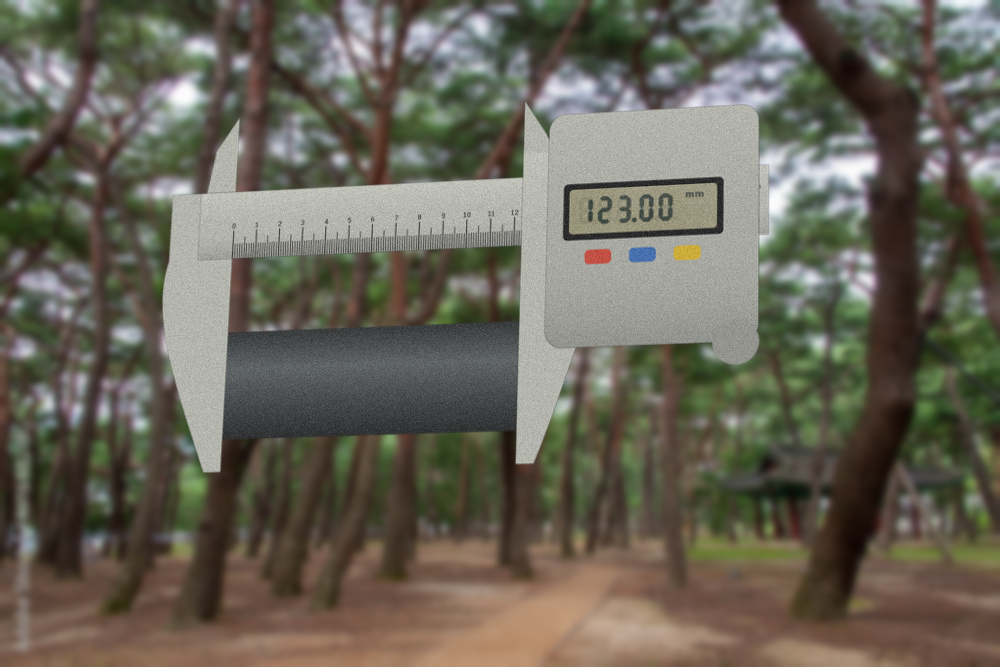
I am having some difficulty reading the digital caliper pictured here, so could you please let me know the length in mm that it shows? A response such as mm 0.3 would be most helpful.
mm 123.00
